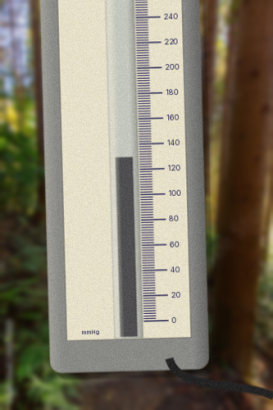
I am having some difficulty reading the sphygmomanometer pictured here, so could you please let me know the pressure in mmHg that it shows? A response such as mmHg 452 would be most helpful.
mmHg 130
